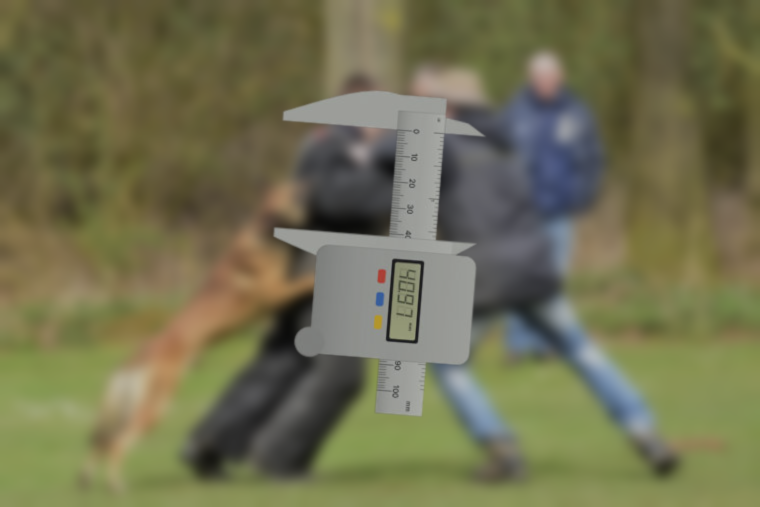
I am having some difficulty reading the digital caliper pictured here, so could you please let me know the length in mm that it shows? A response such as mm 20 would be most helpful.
mm 40.97
